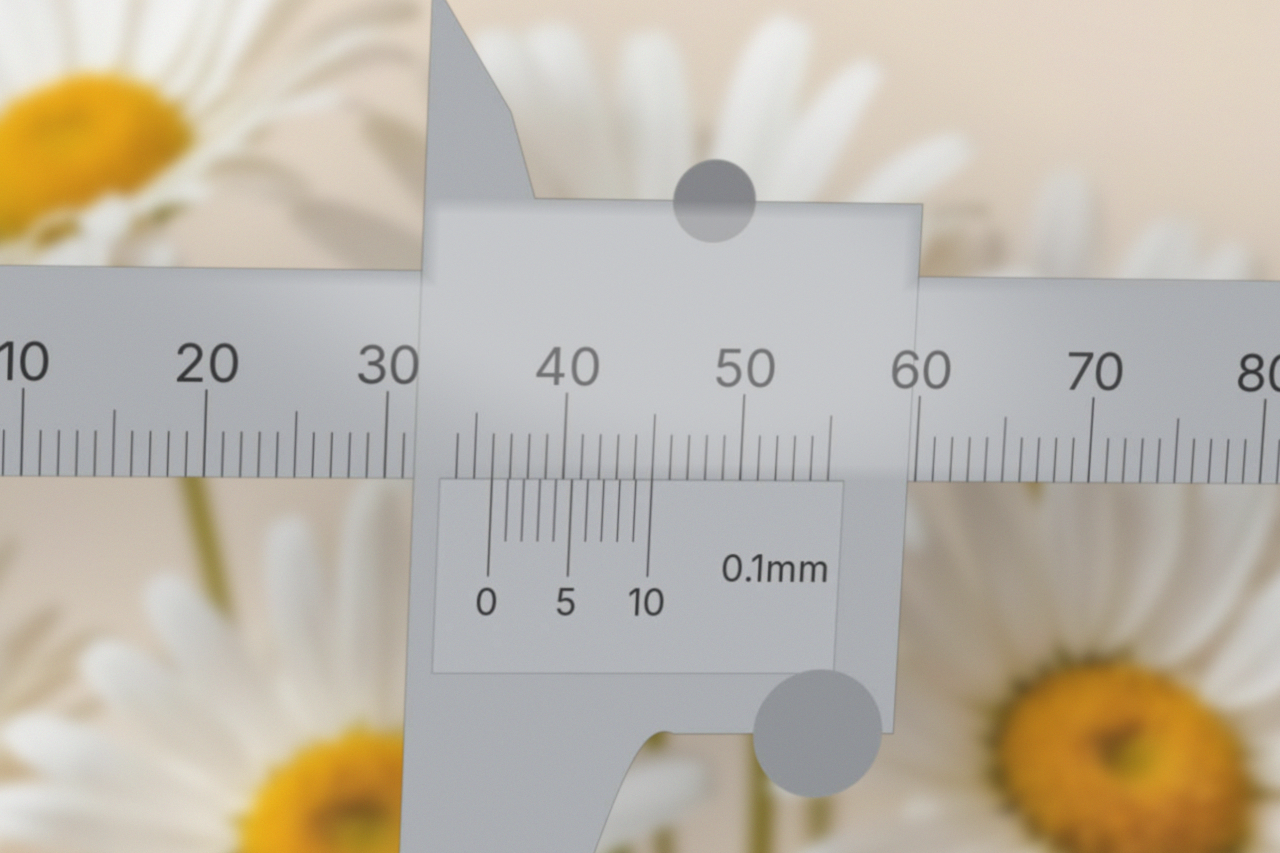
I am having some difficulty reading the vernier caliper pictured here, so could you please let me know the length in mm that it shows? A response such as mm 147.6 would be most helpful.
mm 36.0
